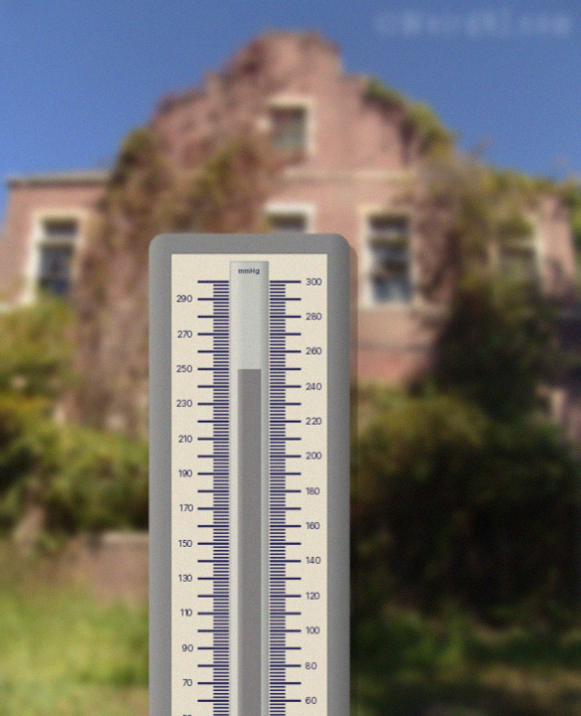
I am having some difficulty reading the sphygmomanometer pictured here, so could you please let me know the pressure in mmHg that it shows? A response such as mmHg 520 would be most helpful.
mmHg 250
